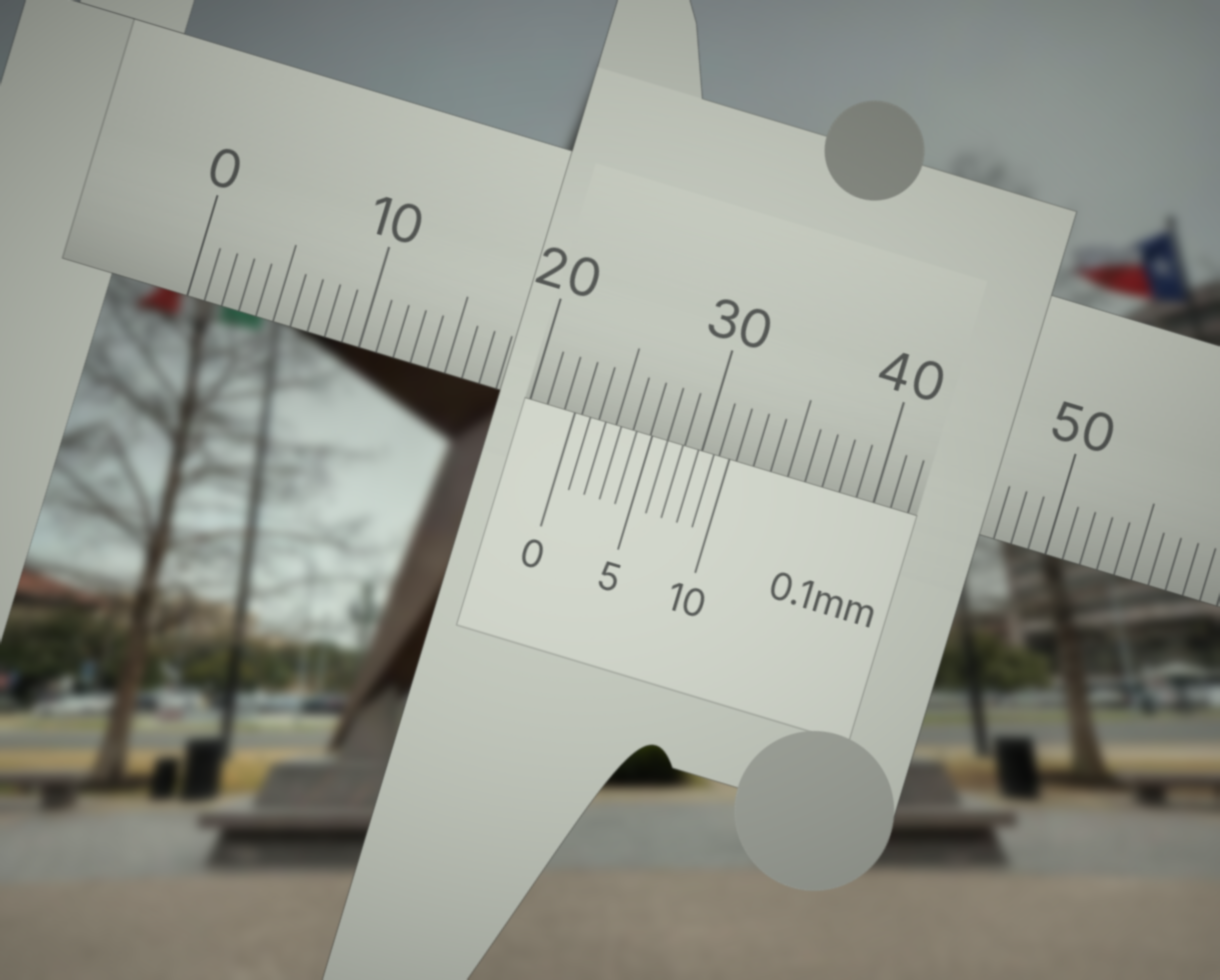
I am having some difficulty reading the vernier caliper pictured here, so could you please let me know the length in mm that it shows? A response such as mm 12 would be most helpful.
mm 22.6
